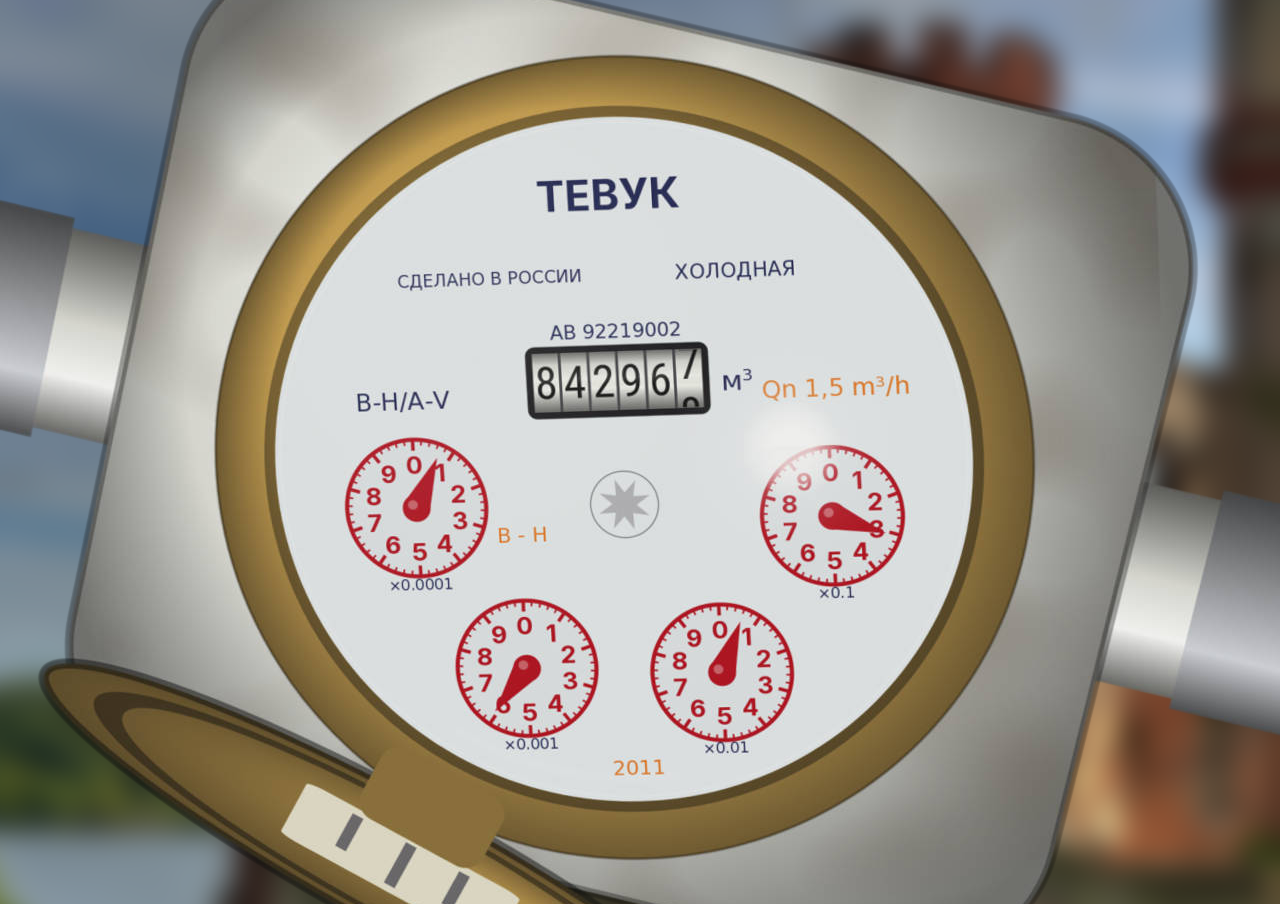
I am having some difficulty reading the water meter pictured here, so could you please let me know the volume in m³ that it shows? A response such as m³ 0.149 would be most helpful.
m³ 842967.3060
